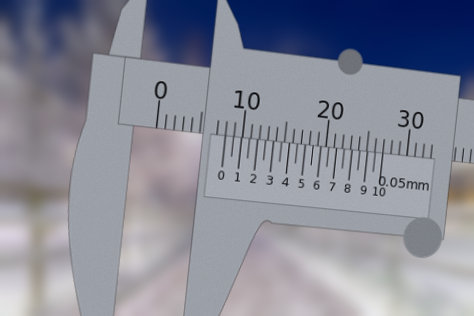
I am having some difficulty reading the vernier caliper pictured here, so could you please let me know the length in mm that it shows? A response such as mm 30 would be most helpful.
mm 8.0
